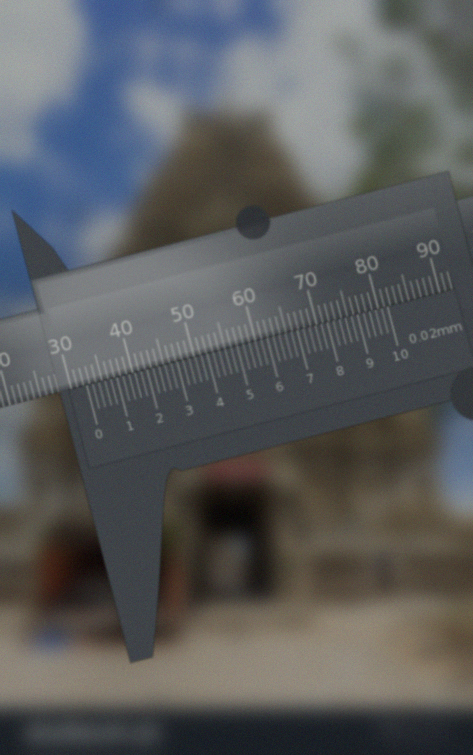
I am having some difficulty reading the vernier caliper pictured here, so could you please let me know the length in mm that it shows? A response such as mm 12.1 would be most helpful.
mm 32.5
